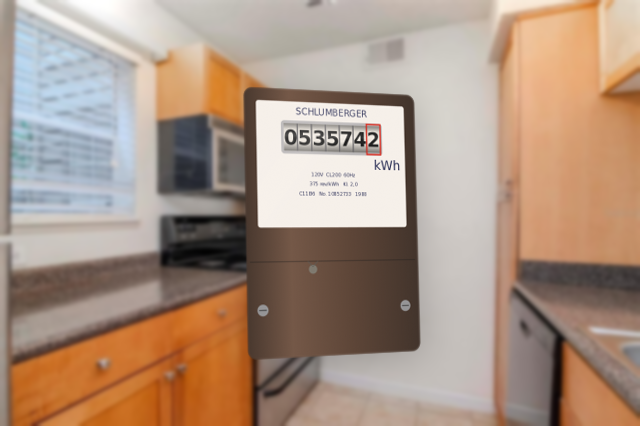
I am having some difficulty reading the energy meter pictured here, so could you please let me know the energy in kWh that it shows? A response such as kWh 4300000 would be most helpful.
kWh 53574.2
